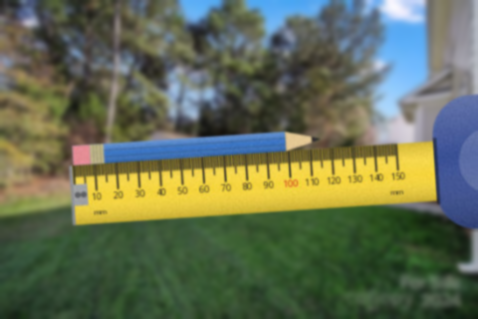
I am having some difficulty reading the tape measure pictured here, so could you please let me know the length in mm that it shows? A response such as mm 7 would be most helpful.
mm 115
